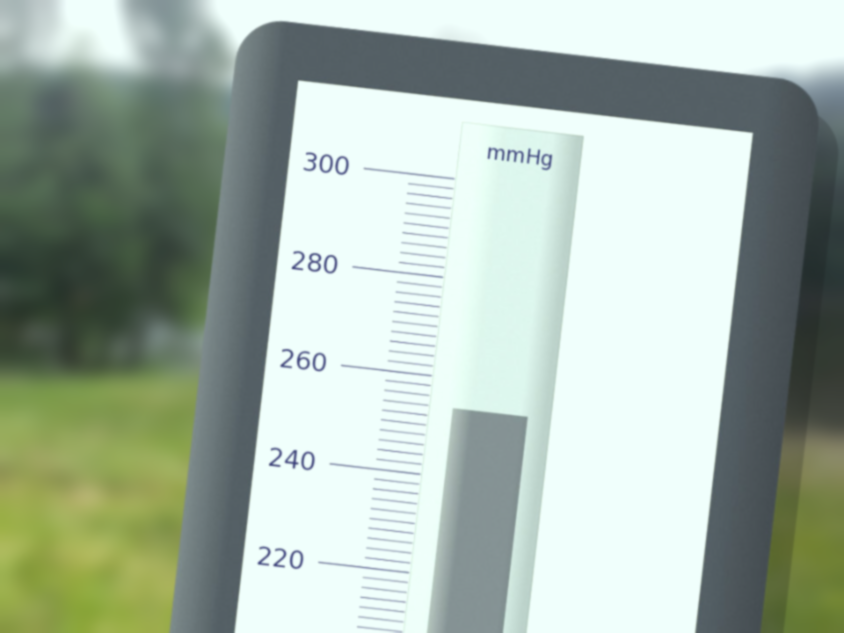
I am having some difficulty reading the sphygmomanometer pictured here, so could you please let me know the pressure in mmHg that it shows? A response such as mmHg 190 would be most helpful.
mmHg 254
